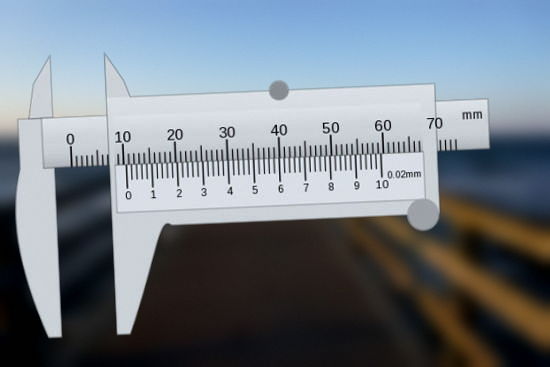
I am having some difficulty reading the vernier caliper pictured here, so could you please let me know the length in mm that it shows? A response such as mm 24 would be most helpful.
mm 10.5
